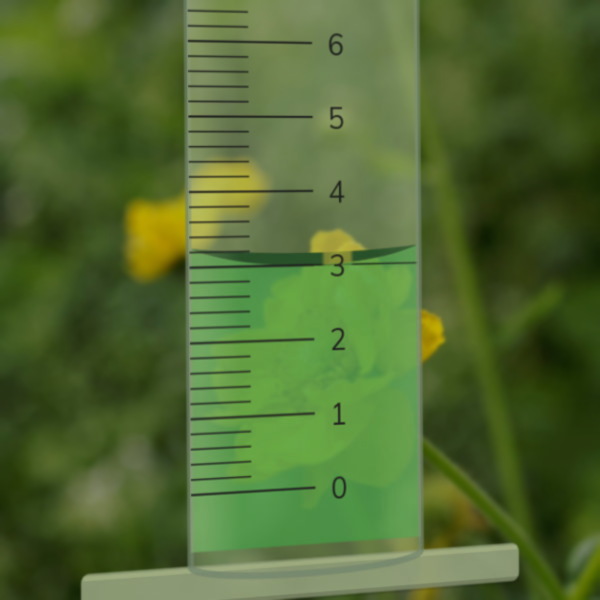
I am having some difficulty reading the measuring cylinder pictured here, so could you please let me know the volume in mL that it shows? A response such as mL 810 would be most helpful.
mL 3
